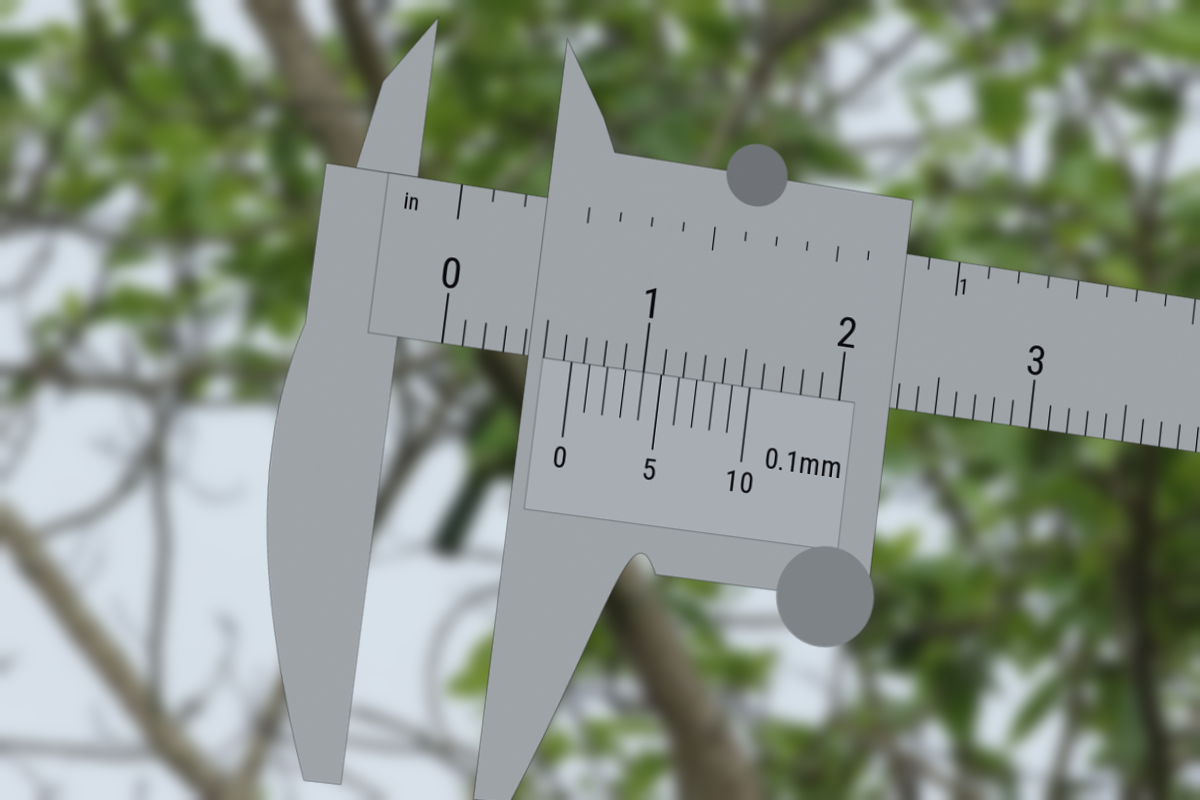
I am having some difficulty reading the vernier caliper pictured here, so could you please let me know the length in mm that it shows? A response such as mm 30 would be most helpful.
mm 6.4
